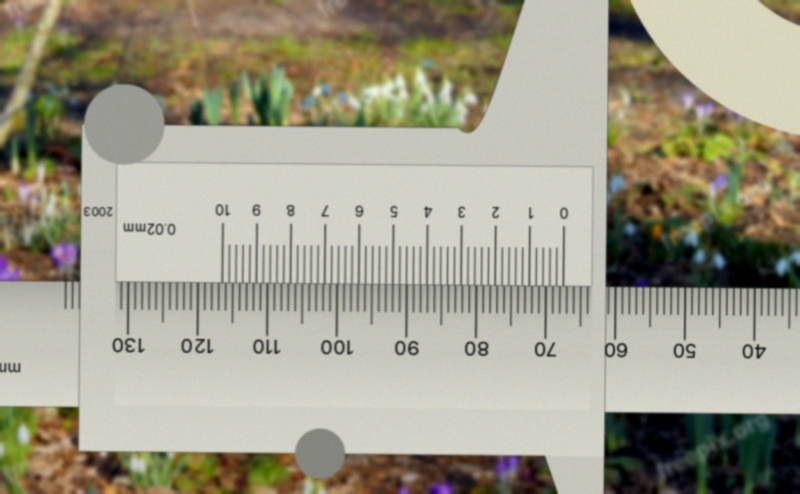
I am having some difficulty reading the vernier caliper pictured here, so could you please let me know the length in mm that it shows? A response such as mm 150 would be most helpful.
mm 67.5
